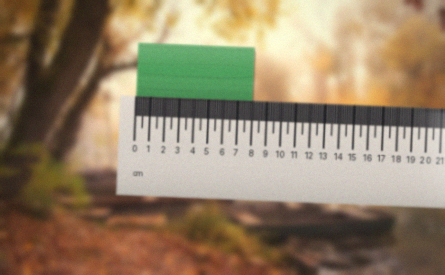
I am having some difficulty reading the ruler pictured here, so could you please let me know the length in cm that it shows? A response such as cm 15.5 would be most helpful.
cm 8
